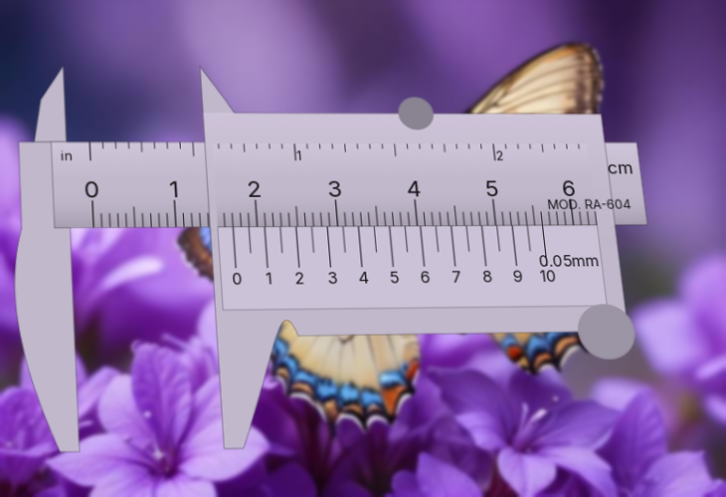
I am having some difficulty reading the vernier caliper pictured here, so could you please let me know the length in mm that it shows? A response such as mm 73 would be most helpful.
mm 17.0
